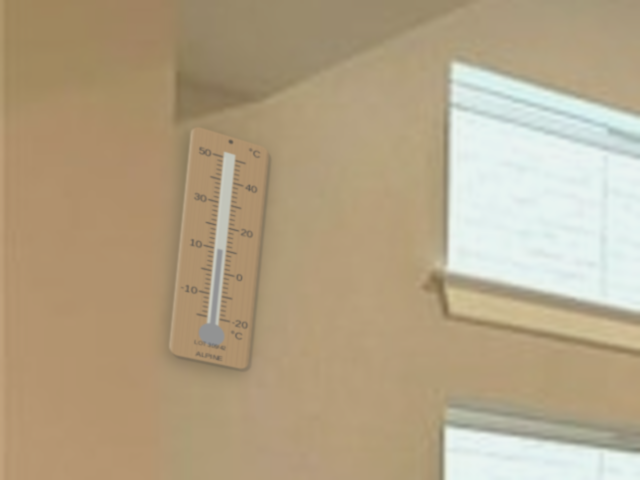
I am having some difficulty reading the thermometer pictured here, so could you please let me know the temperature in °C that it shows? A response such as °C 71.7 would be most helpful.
°C 10
